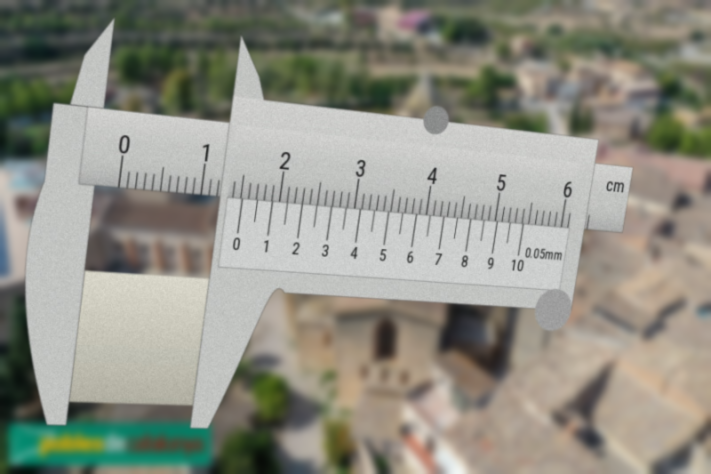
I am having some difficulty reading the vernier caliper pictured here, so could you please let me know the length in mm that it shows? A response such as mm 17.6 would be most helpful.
mm 15.2
